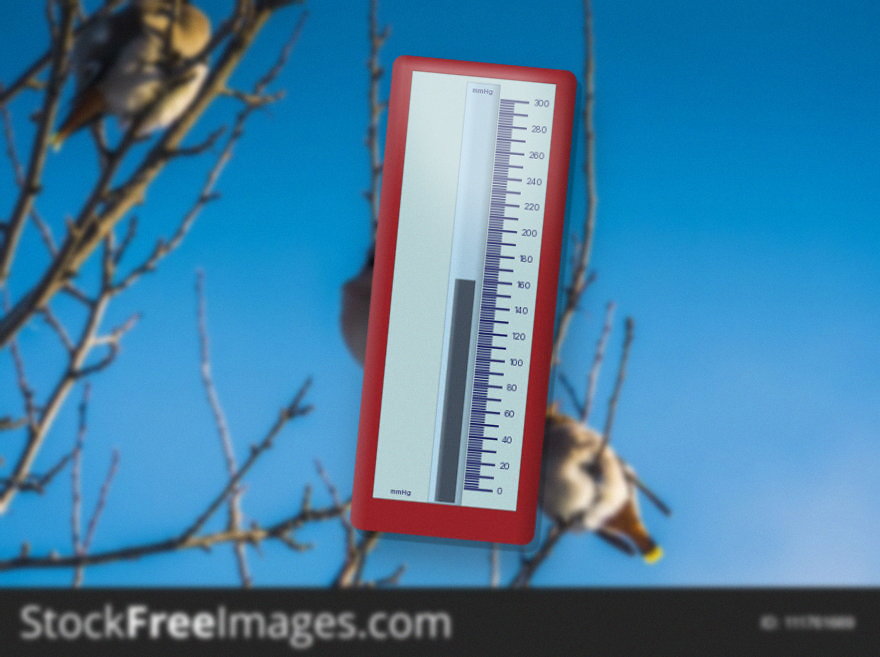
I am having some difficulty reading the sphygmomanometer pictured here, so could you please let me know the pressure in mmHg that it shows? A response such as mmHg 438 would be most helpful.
mmHg 160
